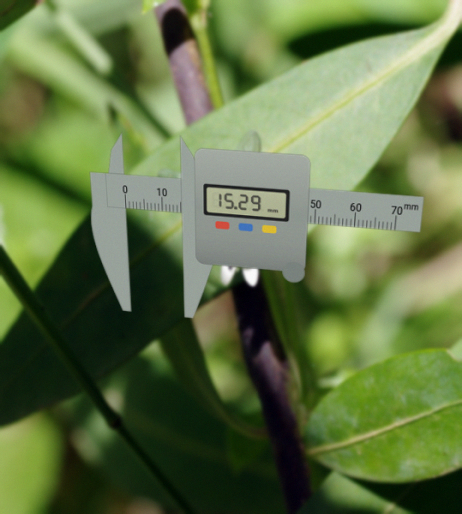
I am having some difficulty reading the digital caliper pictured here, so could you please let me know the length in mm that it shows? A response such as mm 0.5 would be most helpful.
mm 15.29
